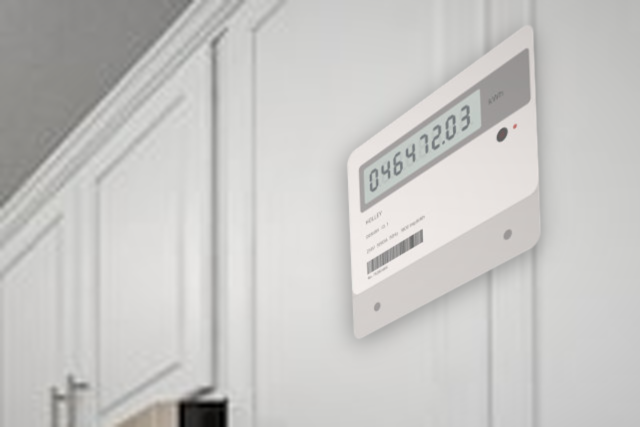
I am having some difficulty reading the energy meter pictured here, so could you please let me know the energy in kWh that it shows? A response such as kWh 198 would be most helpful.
kWh 46472.03
